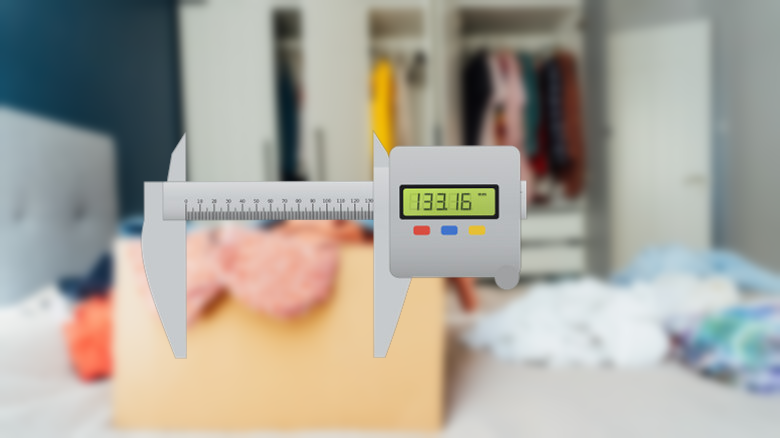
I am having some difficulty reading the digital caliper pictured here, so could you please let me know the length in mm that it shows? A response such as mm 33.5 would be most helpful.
mm 133.16
